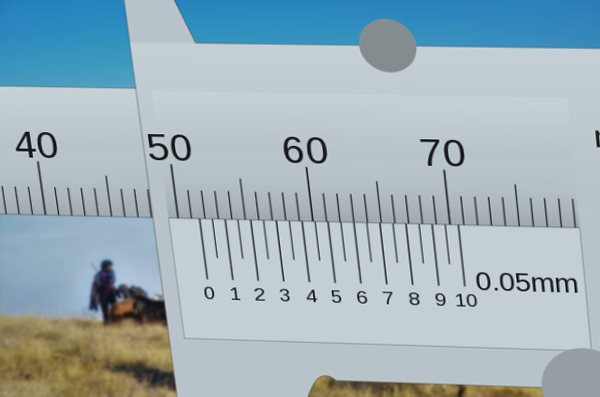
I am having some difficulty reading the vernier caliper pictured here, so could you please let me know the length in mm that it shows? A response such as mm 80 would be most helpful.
mm 51.6
